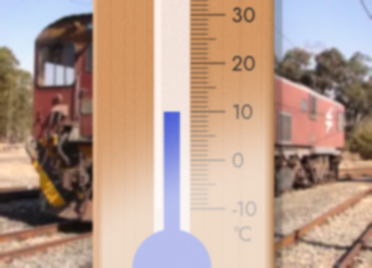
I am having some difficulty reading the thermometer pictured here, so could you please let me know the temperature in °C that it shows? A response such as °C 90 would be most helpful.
°C 10
